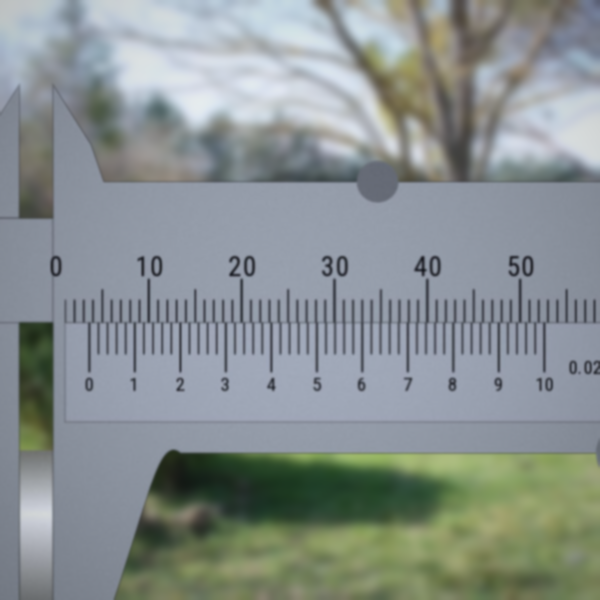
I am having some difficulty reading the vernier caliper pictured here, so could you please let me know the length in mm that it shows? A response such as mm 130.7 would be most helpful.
mm 3.6
